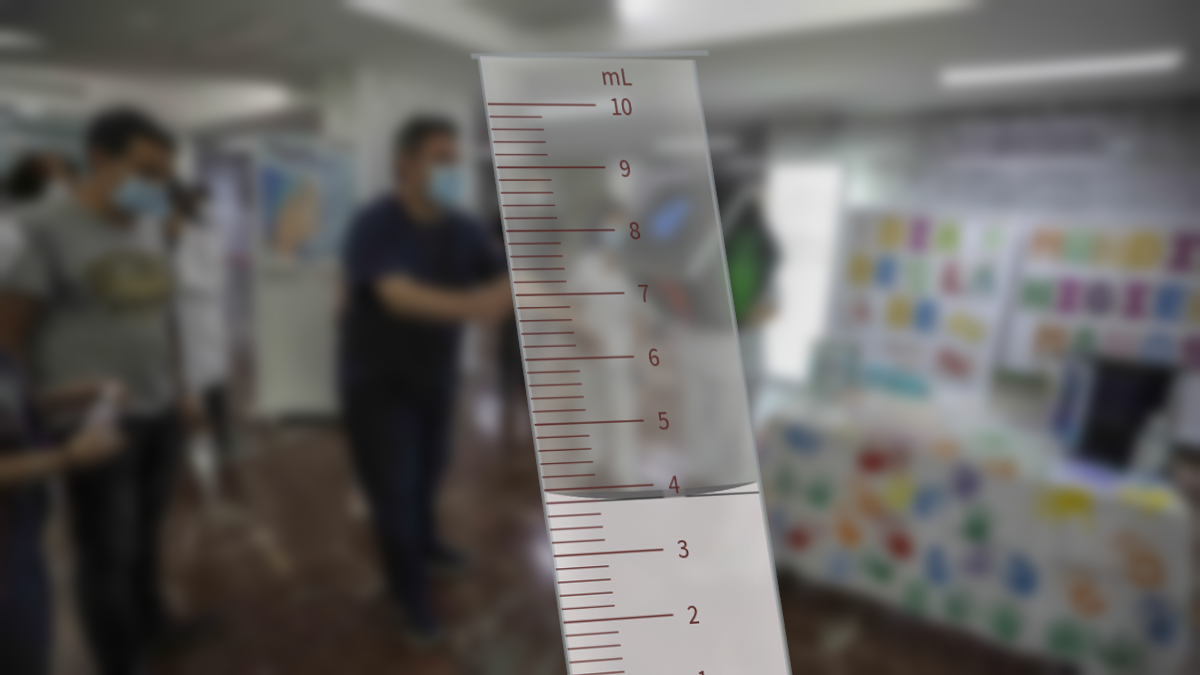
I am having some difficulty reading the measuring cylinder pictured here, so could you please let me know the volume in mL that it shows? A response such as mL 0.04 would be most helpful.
mL 3.8
